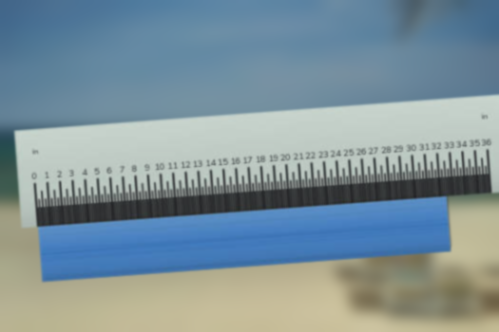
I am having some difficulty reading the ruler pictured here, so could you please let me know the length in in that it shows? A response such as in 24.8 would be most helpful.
in 32.5
